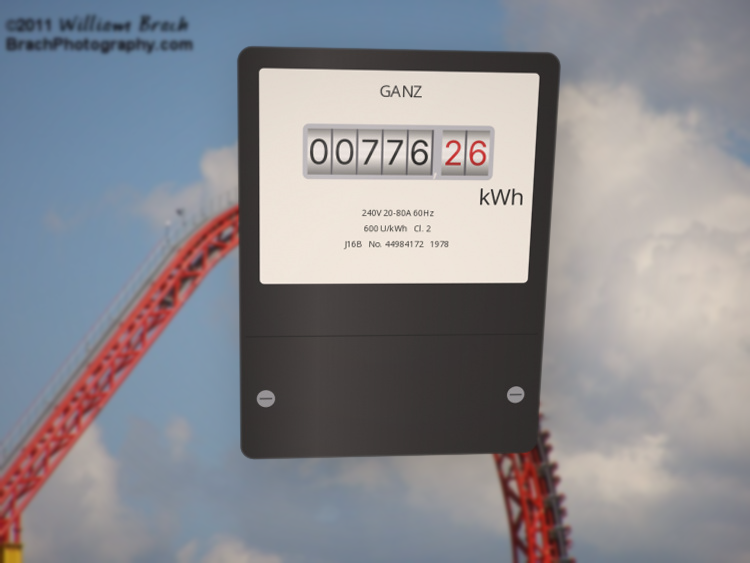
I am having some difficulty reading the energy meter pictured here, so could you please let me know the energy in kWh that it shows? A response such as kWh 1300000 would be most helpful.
kWh 776.26
